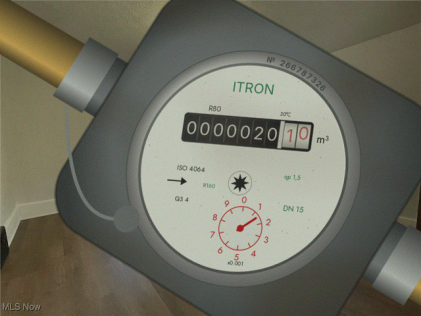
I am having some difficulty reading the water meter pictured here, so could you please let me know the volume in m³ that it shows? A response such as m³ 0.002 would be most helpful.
m³ 20.101
